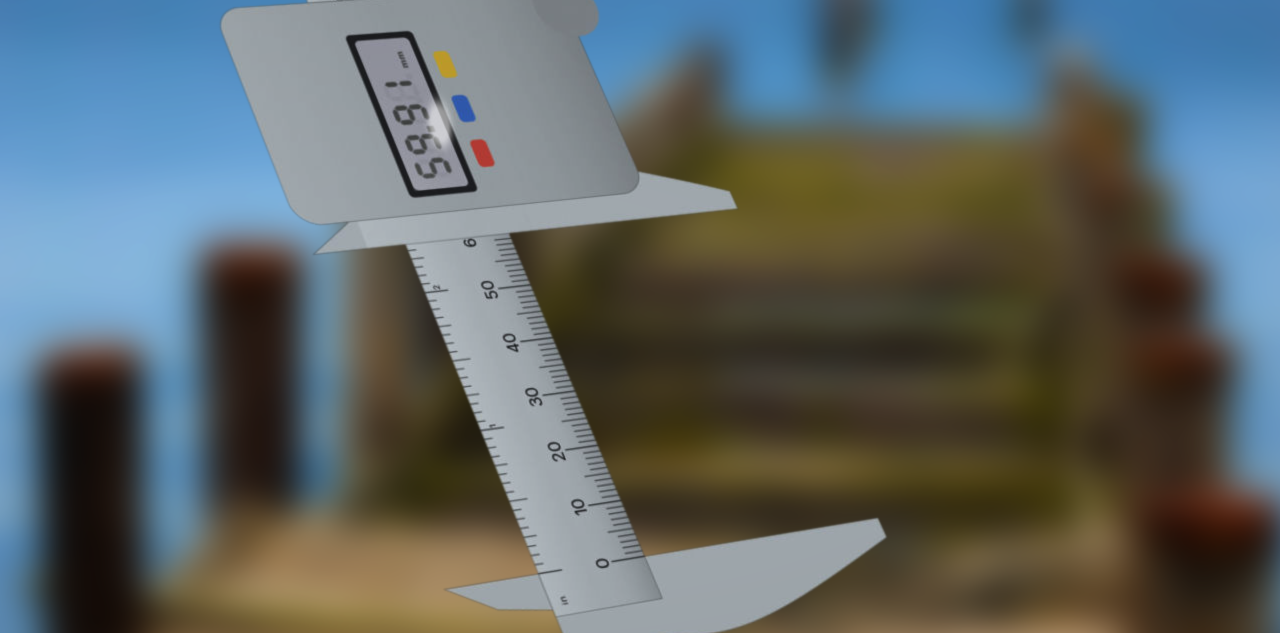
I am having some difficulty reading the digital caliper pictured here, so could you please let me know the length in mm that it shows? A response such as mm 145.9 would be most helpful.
mm 59.91
